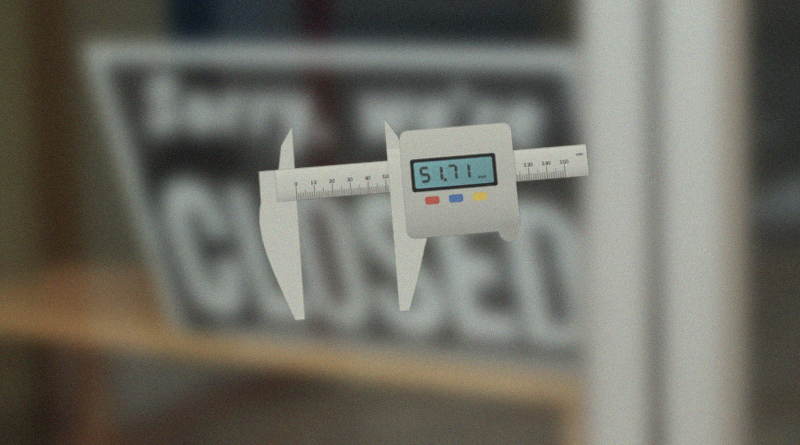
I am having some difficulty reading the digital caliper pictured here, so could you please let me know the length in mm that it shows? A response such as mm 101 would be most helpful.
mm 51.71
